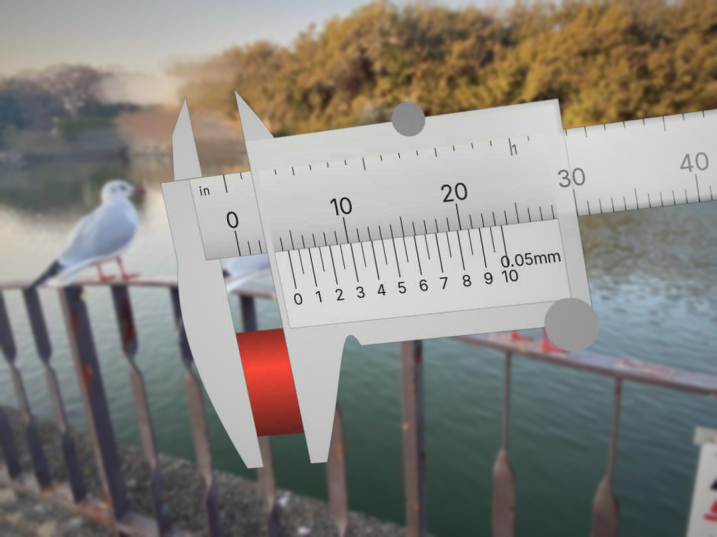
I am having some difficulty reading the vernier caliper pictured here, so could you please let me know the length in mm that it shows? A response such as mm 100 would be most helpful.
mm 4.5
